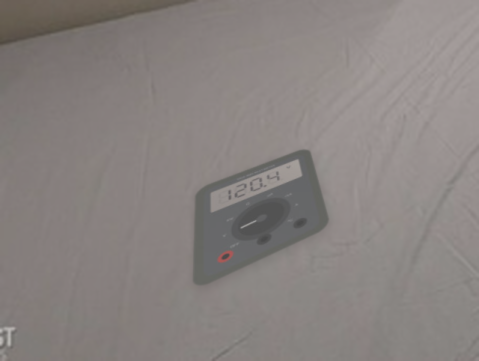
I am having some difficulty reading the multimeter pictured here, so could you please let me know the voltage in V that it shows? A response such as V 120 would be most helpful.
V 120.4
